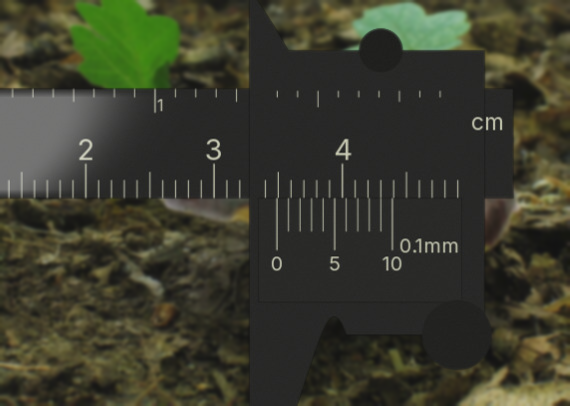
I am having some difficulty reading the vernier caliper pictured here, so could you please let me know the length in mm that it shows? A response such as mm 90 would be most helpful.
mm 34.9
